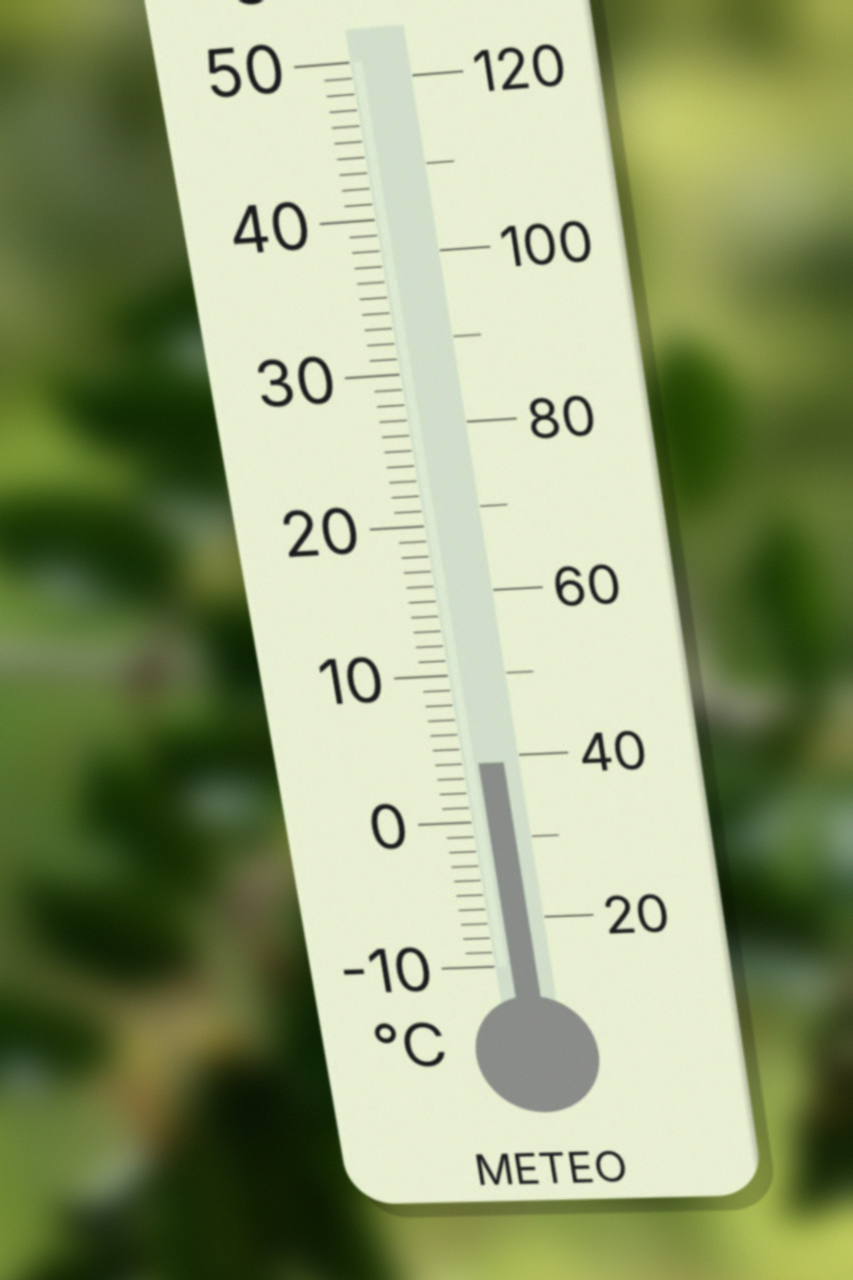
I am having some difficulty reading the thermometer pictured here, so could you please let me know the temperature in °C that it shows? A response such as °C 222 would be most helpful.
°C 4
